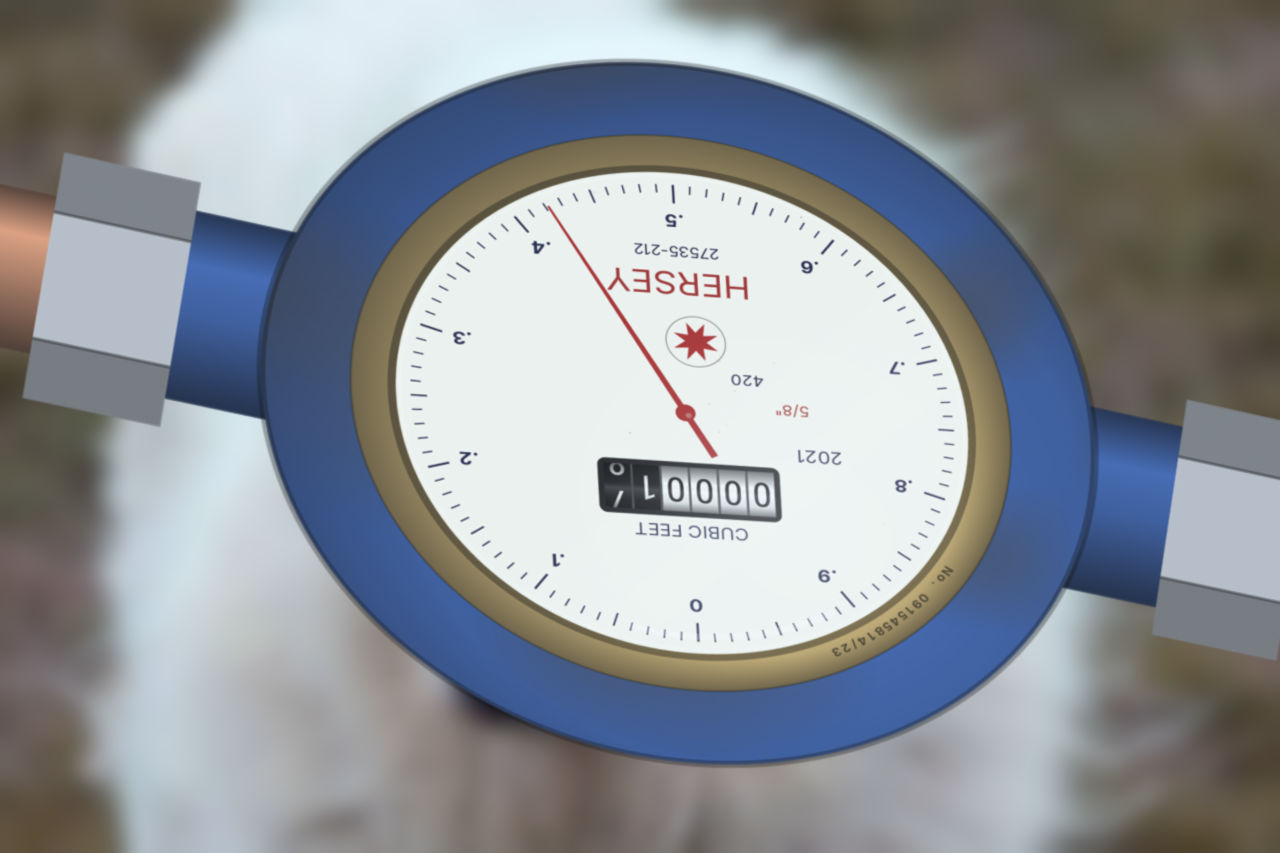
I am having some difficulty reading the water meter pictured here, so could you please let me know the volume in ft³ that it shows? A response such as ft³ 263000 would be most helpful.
ft³ 17.42
